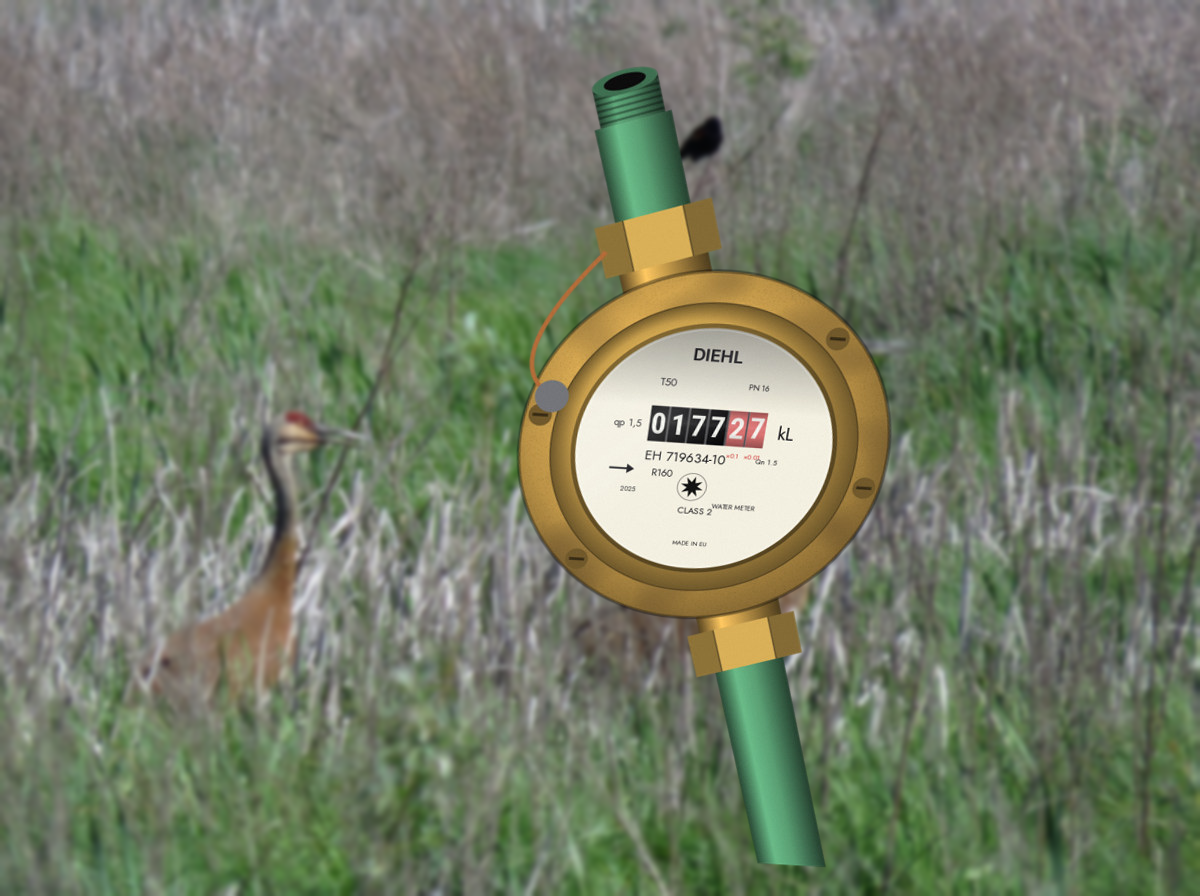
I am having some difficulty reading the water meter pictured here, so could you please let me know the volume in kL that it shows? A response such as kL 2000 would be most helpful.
kL 177.27
